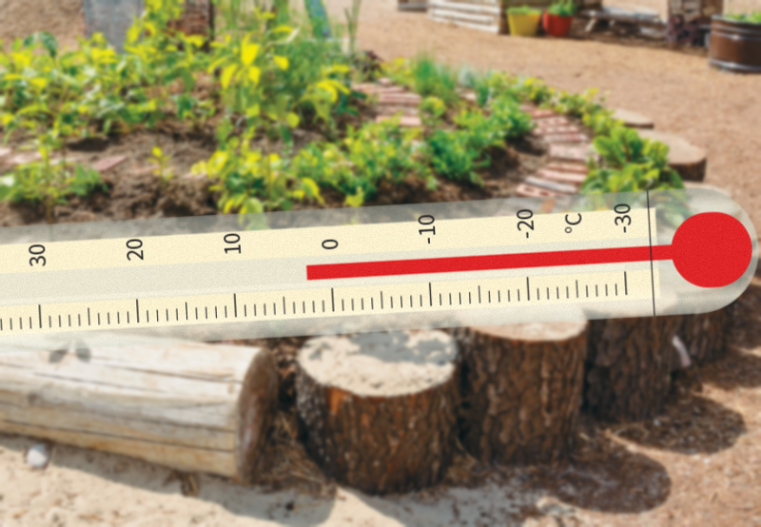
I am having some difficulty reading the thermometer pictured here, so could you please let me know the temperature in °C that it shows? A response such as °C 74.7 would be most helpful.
°C 2.5
